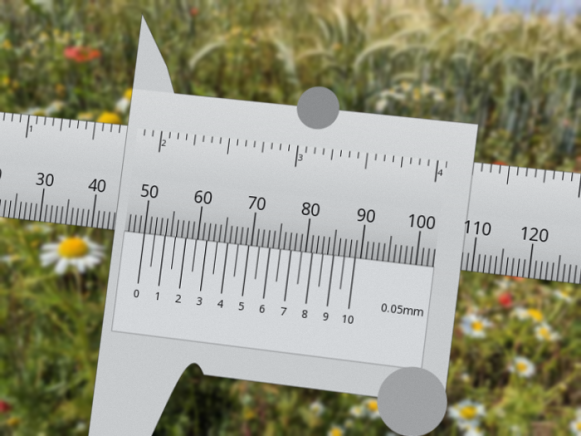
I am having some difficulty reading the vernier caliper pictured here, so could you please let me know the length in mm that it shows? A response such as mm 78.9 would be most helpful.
mm 50.0
